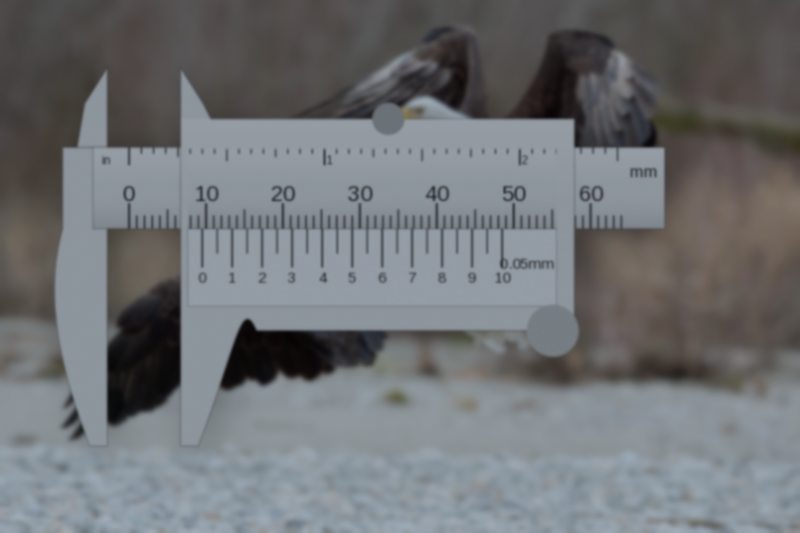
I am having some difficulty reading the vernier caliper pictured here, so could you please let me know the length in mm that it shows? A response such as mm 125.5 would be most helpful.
mm 9.5
